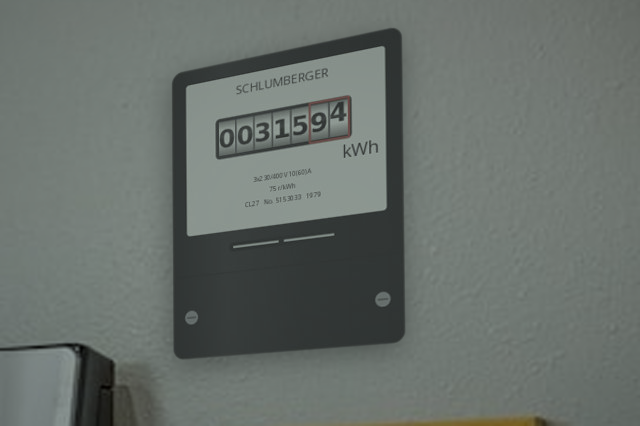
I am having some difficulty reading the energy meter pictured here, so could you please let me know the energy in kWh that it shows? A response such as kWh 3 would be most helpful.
kWh 315.94
